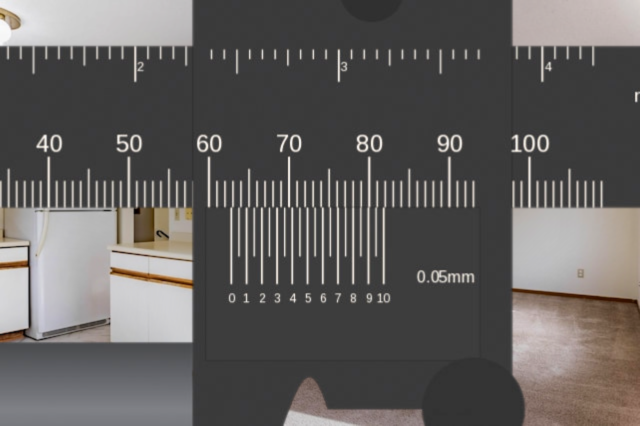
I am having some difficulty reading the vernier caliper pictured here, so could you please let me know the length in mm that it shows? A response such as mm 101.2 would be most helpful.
mm 62.8
